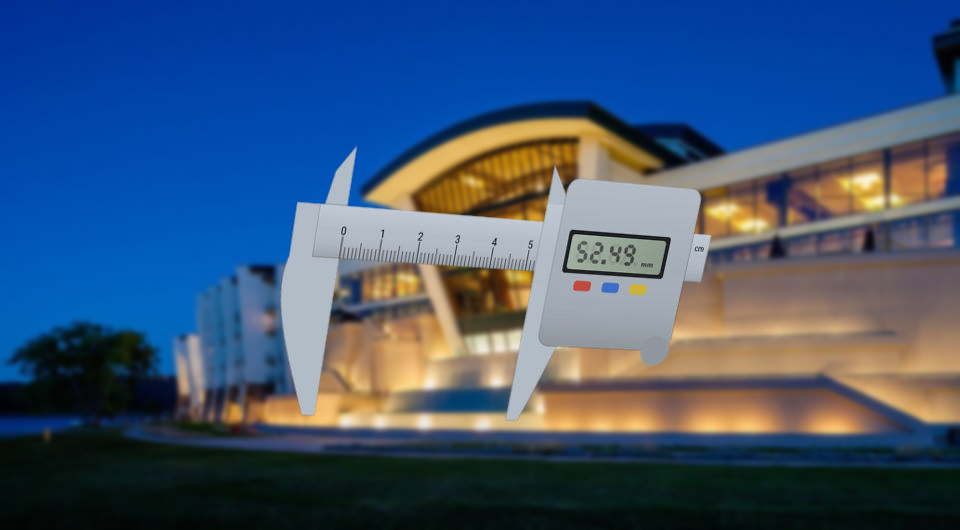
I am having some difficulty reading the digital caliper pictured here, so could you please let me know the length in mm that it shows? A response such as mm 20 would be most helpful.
mm 52.49
